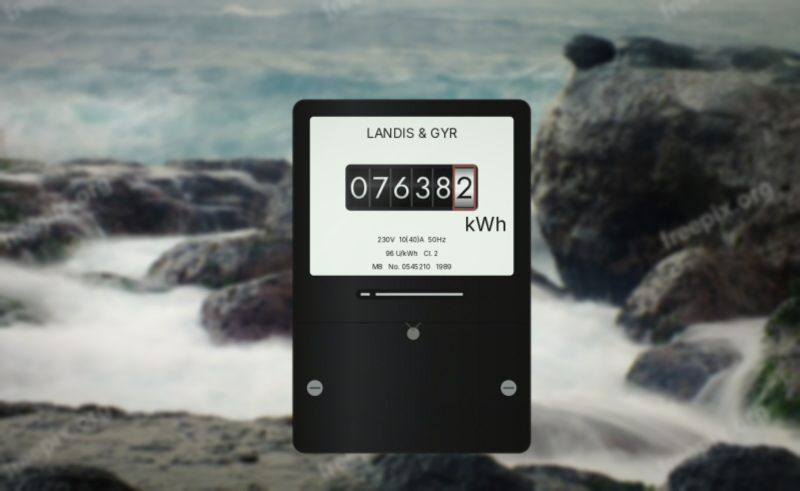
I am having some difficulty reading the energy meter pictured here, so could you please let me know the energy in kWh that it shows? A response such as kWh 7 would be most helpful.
kWh 7638.2
